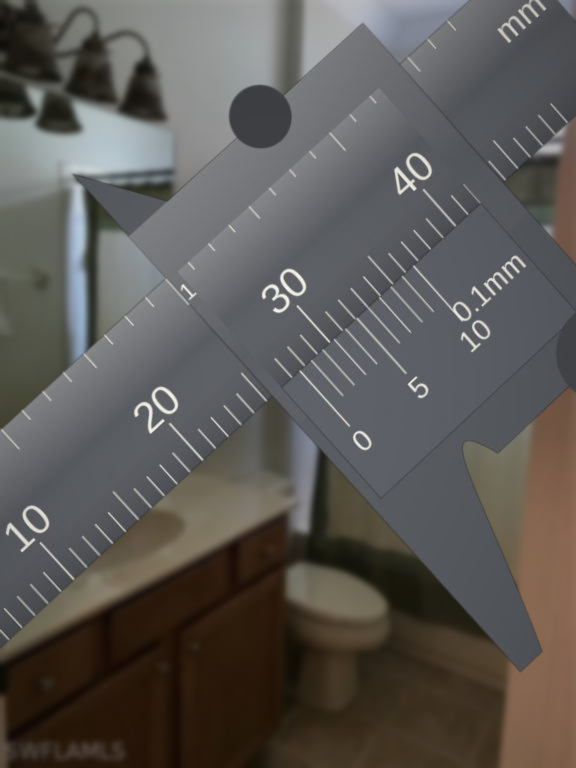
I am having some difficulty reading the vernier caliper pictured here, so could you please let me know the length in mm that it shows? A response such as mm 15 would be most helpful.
mm 27.6
